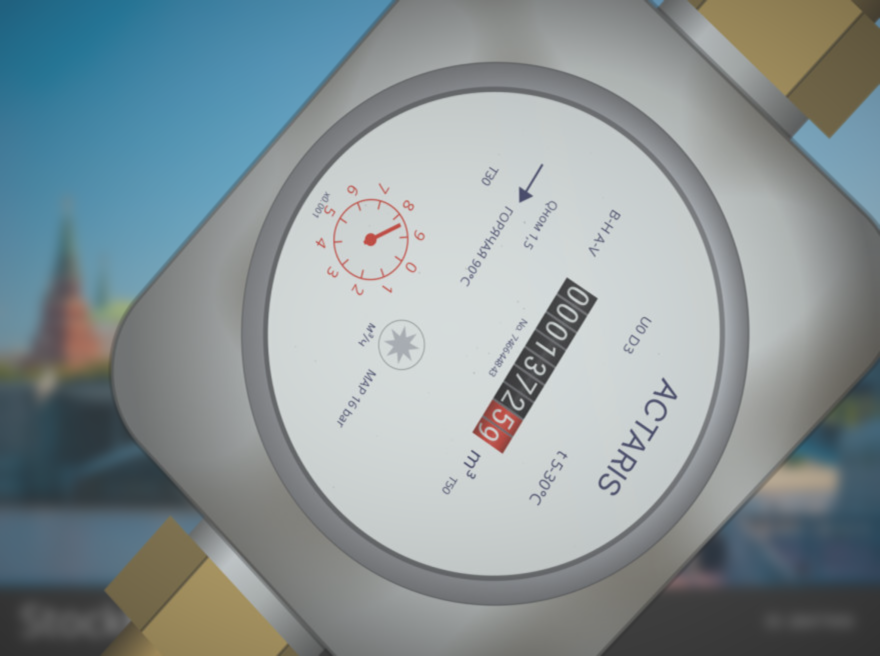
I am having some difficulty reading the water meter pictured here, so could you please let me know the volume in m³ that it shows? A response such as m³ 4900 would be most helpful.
m³ 1372.588
